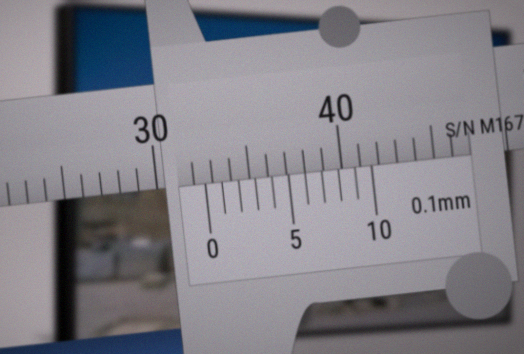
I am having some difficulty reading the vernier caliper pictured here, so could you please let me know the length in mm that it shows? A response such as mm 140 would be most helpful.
mm 32.6
